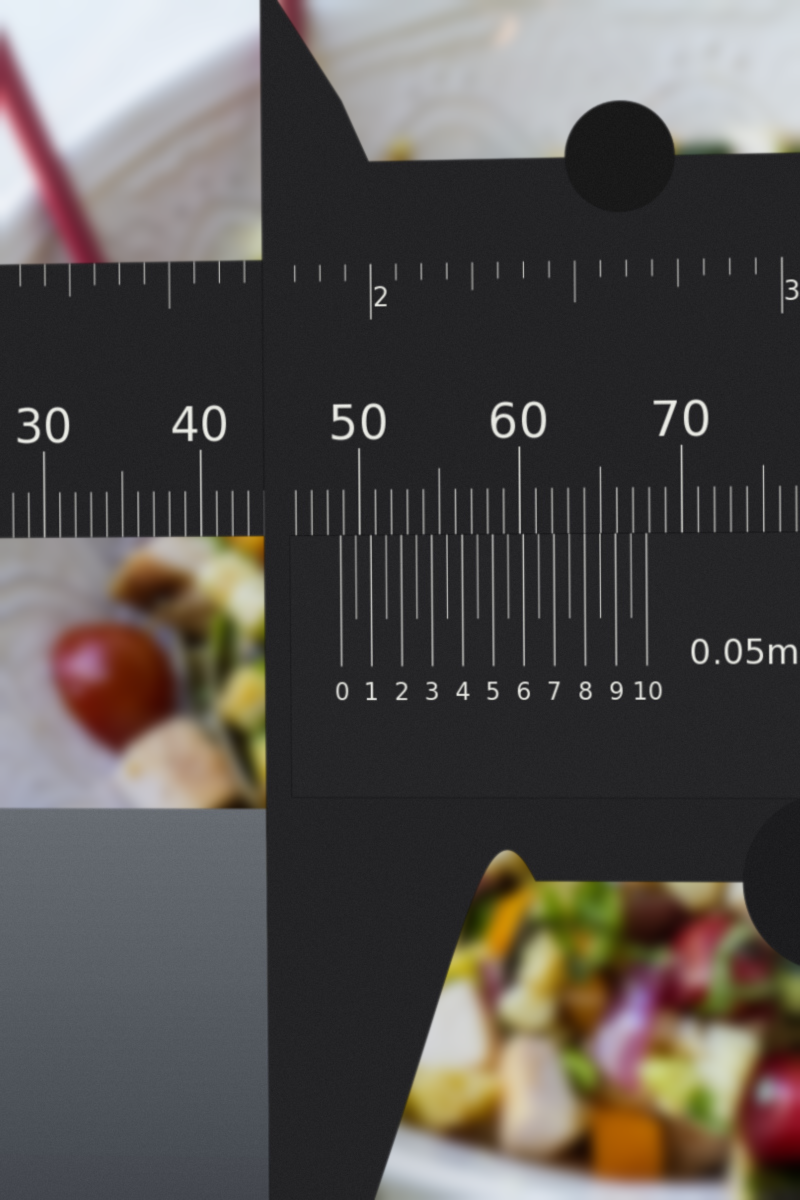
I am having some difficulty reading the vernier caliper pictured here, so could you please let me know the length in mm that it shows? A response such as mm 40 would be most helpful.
mm 48.8
